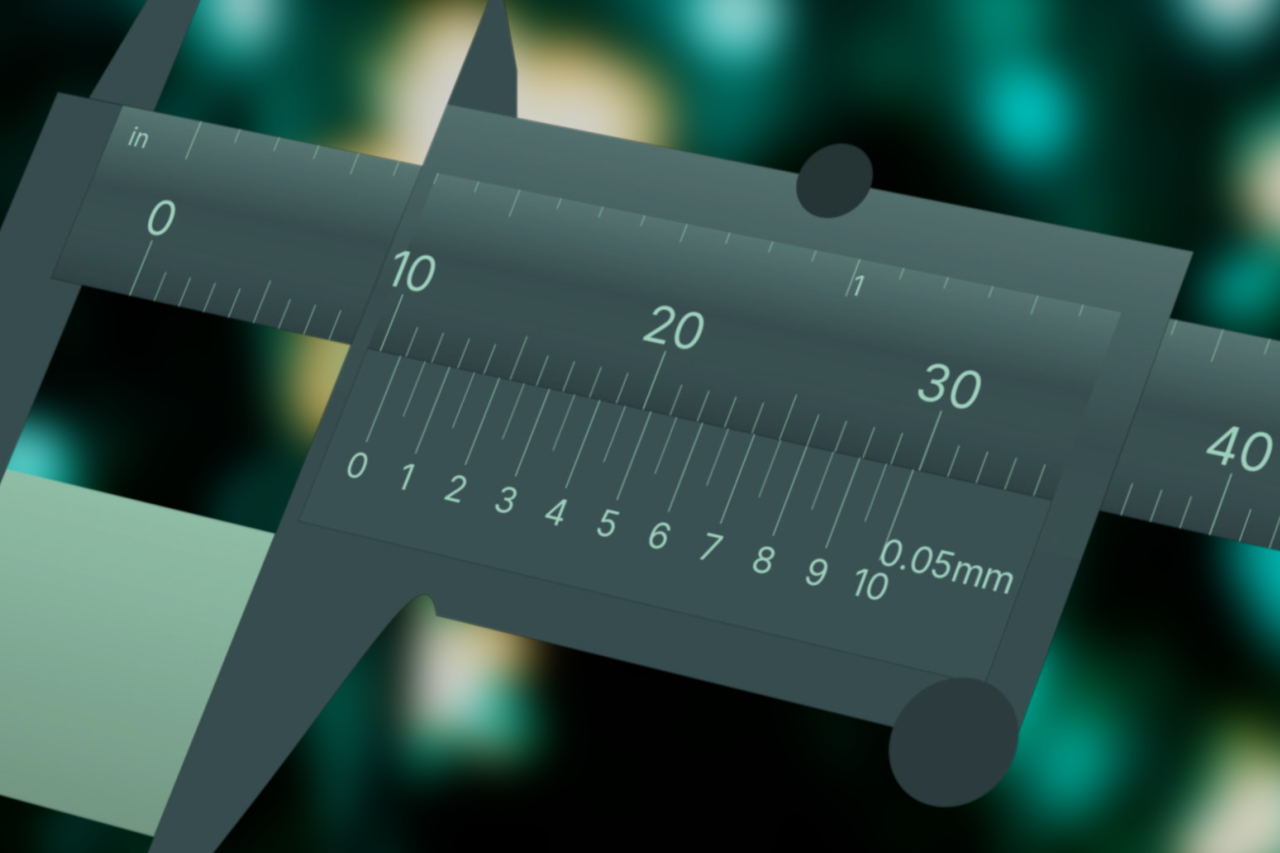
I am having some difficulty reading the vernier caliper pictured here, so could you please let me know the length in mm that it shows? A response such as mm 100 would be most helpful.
mm 10.8
